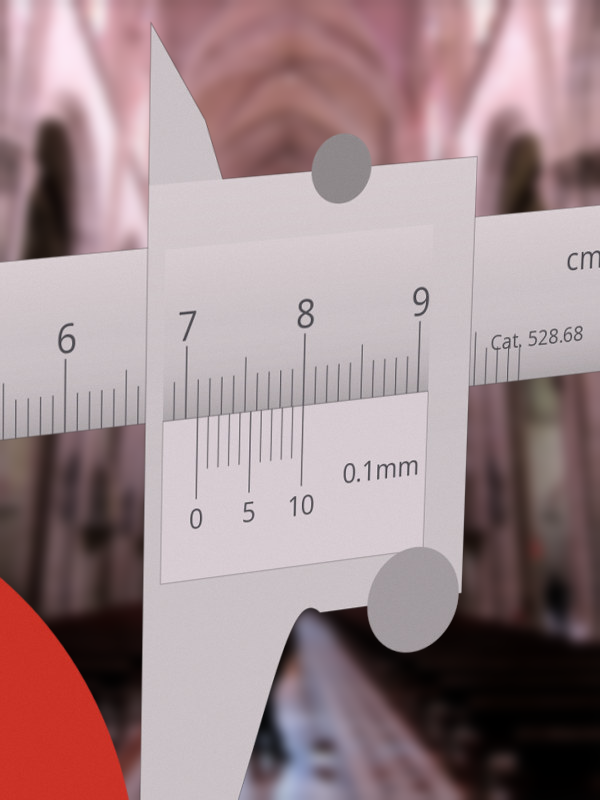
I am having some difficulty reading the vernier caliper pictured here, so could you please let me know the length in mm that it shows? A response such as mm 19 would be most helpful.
mm 71.0
